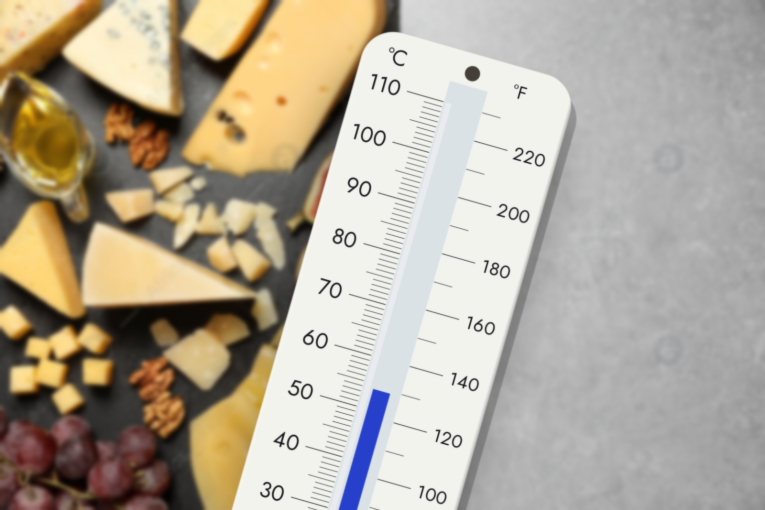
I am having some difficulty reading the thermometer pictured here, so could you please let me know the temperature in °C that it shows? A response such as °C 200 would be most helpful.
°C 54
